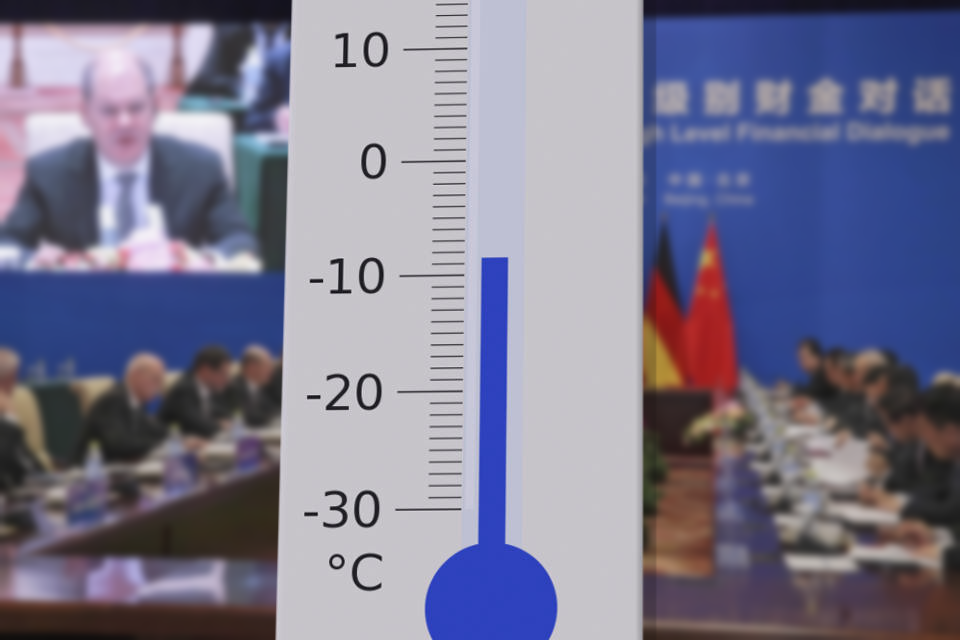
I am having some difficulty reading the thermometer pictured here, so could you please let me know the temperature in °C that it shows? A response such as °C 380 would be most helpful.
°C -8.5
